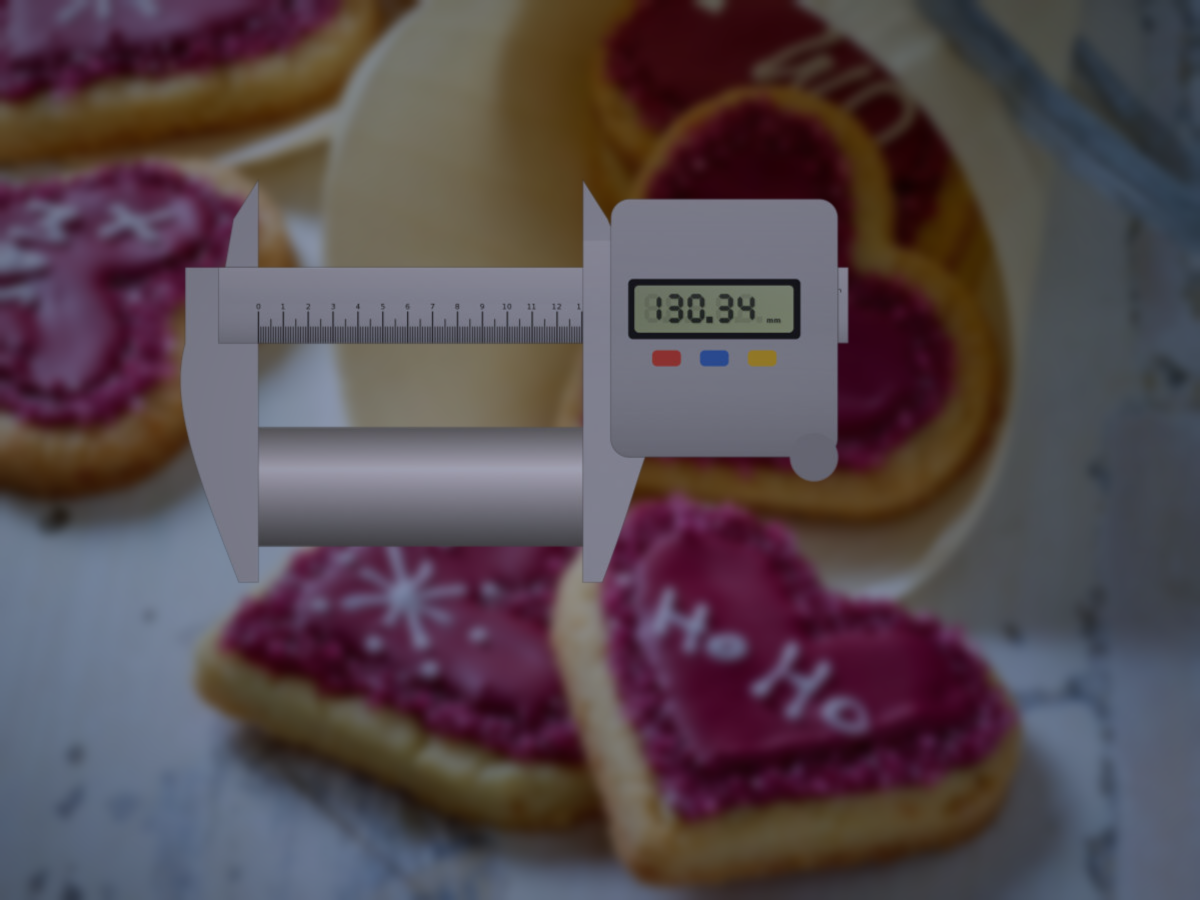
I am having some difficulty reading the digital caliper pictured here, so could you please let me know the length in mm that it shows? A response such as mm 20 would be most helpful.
mm 130.34
